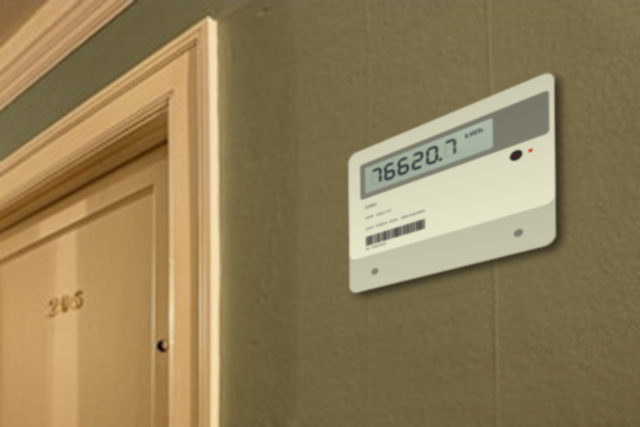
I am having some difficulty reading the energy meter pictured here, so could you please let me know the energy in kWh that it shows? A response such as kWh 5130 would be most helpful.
kWh 76620.7
